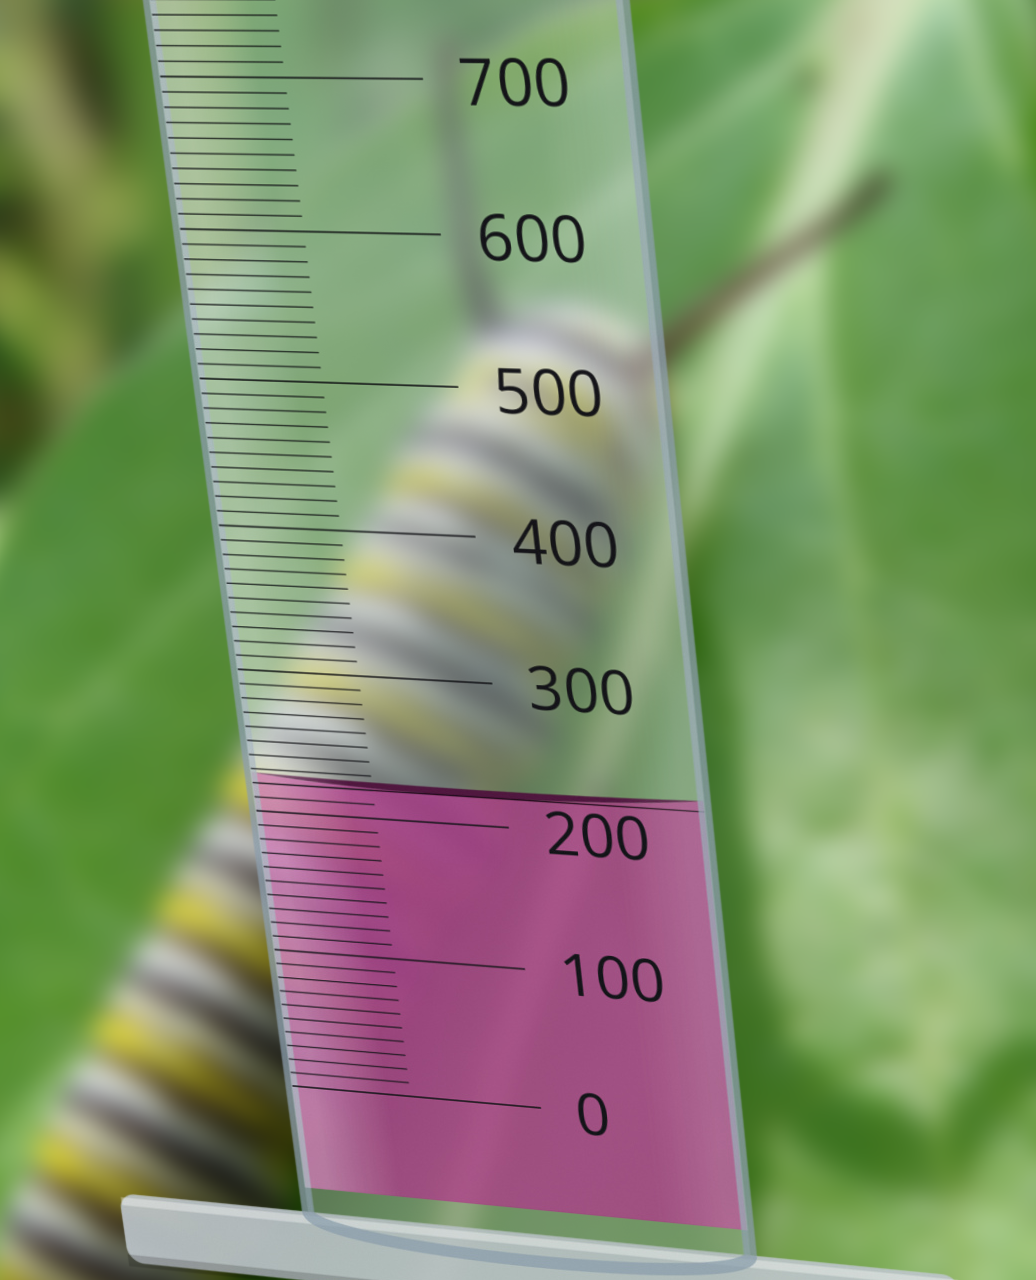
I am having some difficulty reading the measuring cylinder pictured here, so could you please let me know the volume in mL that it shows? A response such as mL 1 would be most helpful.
mL 220
